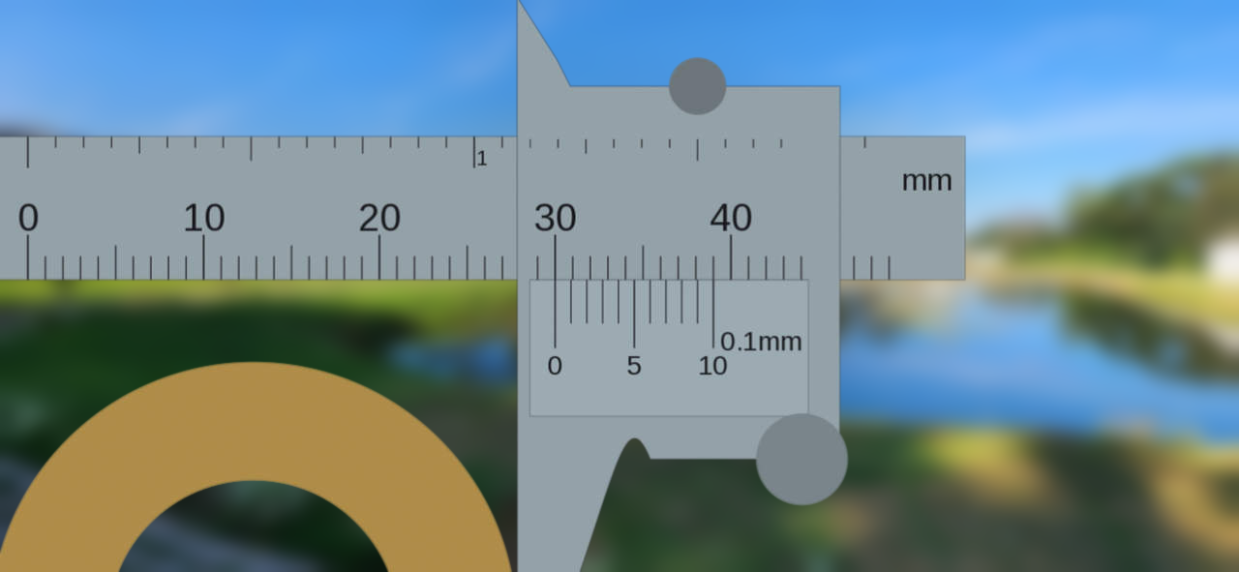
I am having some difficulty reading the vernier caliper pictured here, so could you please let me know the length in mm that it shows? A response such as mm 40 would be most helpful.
mm 30.0
